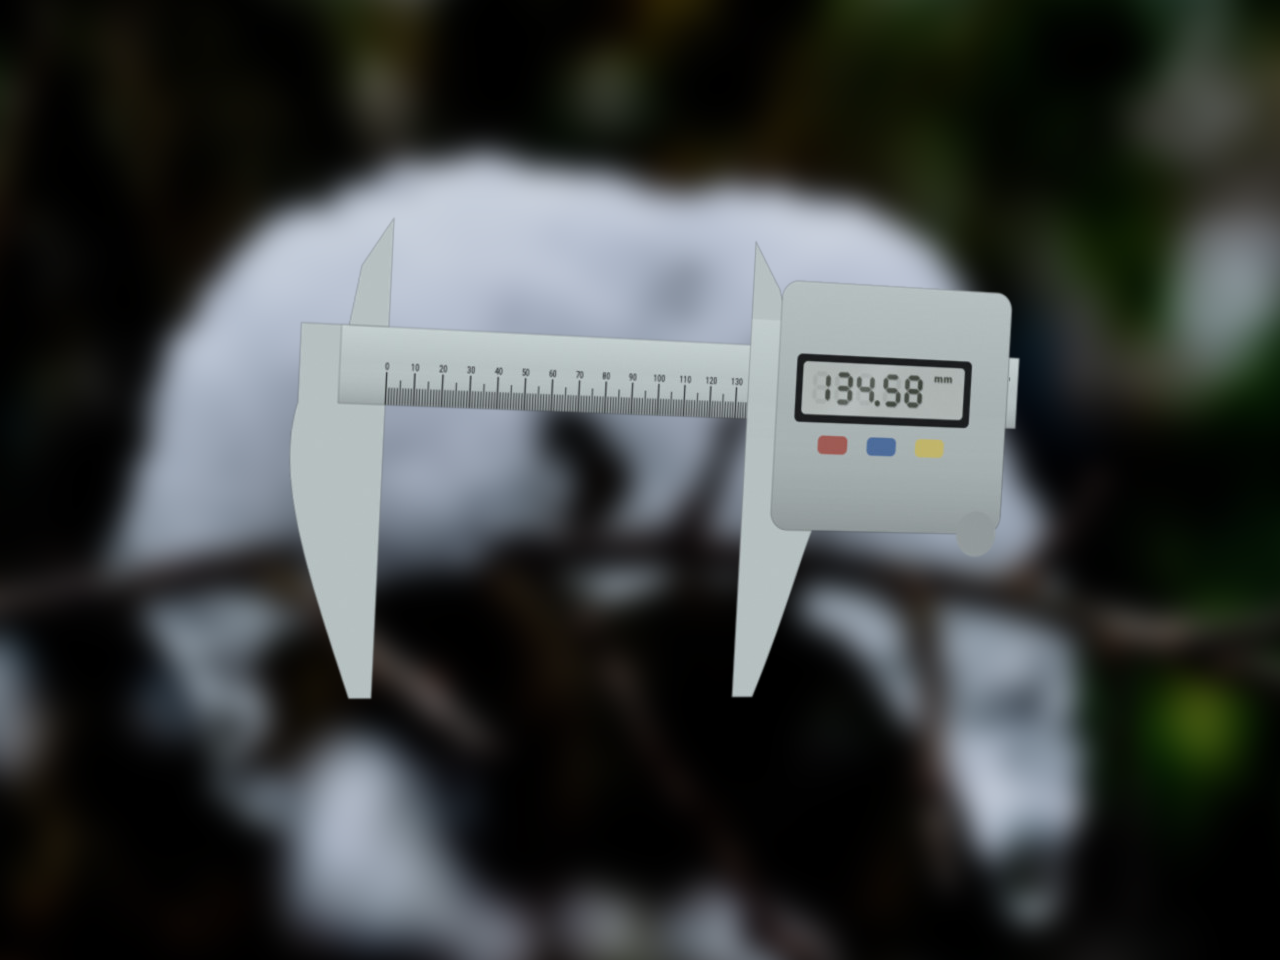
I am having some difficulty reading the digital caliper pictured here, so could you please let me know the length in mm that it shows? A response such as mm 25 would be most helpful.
mm 134.58
